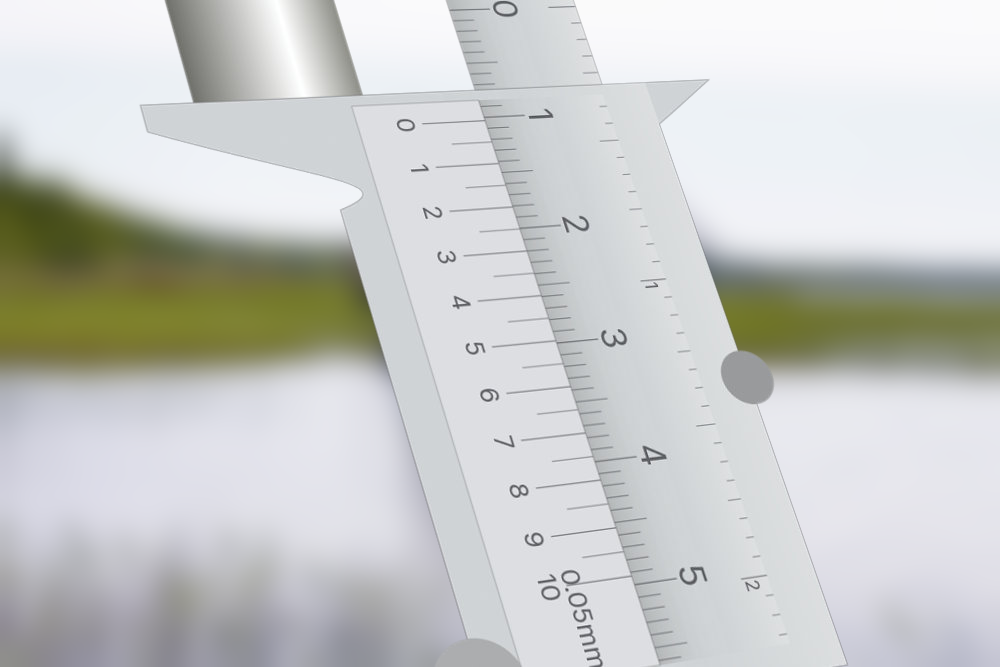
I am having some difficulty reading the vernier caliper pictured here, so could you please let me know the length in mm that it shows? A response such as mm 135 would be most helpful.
mm 10.3
